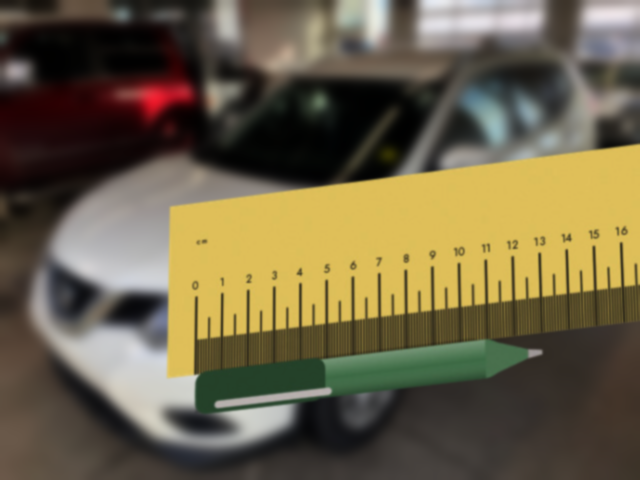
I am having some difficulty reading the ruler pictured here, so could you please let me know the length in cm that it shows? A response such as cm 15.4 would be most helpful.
cm 13
